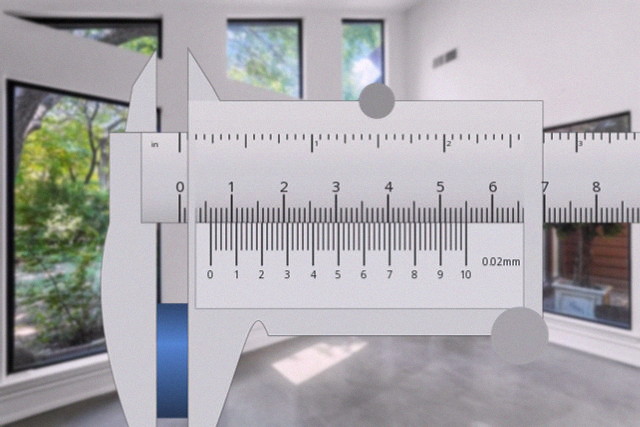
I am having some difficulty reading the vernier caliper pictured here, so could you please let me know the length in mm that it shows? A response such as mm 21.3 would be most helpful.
mm 6.0
